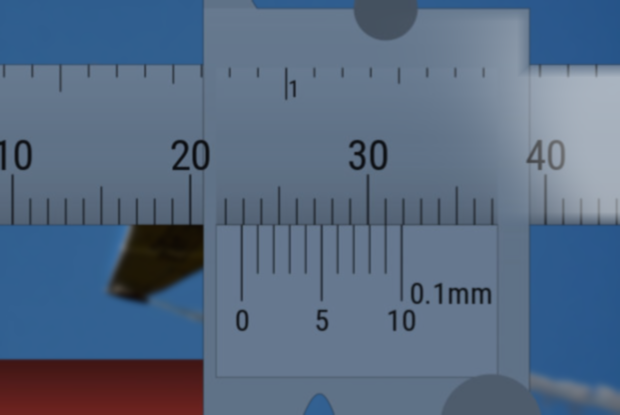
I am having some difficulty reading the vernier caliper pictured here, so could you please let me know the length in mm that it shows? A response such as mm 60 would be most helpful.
mm 22.9
